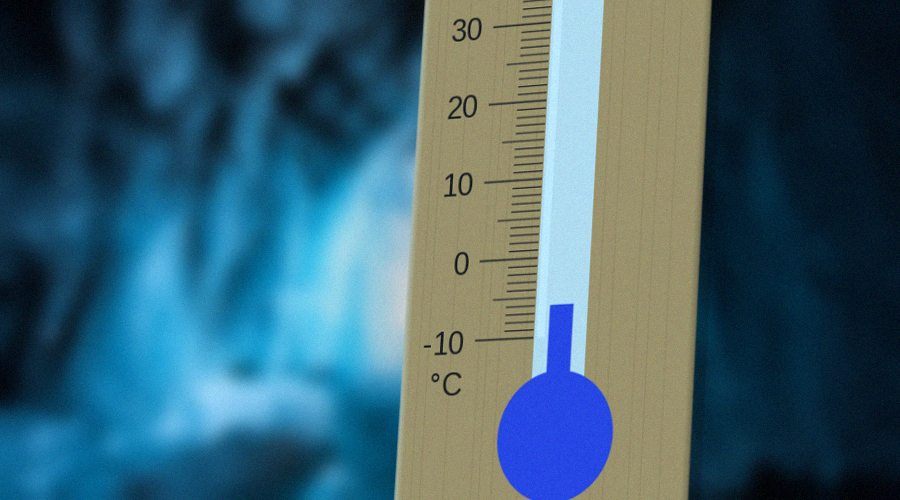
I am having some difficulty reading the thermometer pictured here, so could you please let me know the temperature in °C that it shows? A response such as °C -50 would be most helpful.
°C -6
